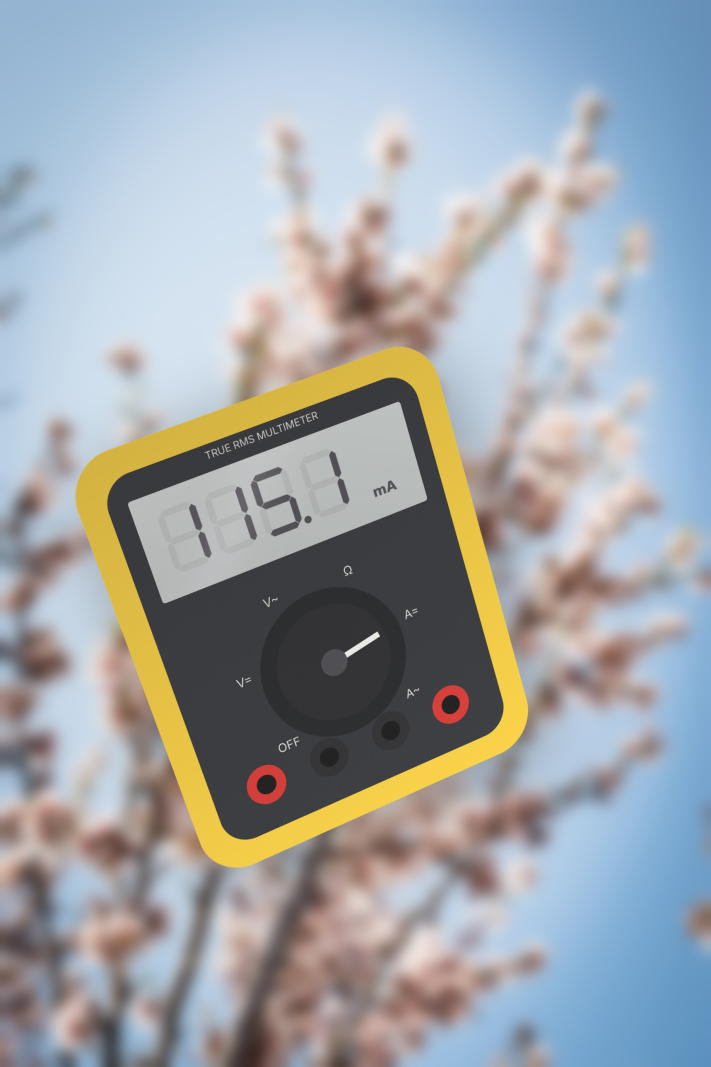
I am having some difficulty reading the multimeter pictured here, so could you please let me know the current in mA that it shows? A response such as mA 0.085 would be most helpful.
mA 115.1
